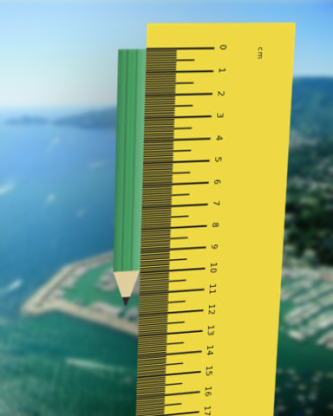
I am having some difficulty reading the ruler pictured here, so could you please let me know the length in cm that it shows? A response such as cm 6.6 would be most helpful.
cm 11.5
